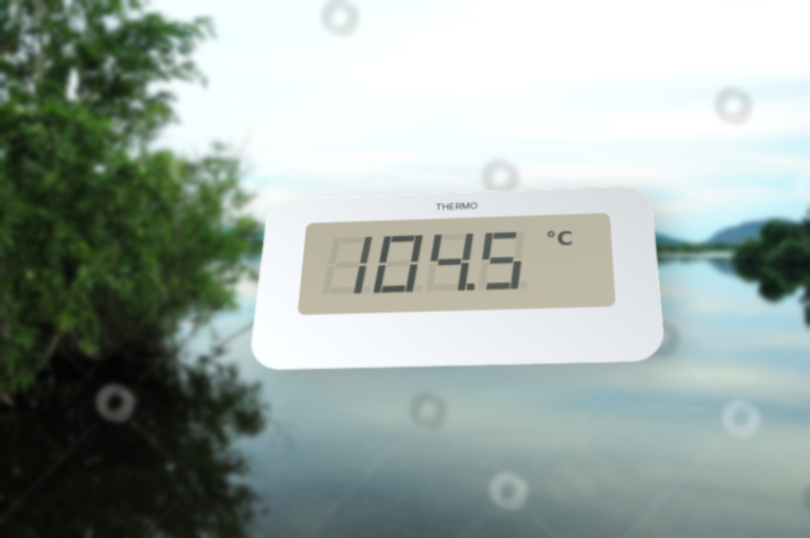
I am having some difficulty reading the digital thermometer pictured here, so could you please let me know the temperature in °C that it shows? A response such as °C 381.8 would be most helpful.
°C 104.5
